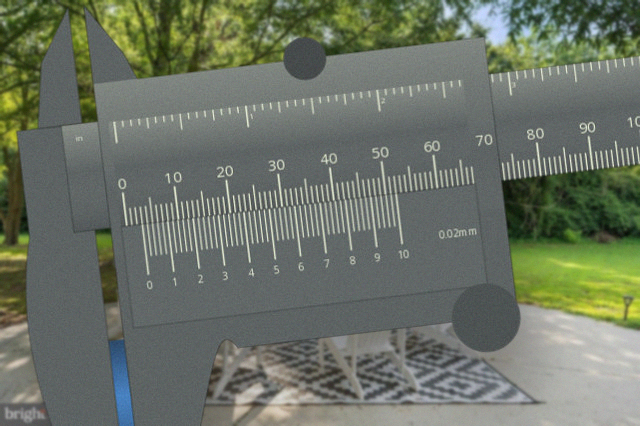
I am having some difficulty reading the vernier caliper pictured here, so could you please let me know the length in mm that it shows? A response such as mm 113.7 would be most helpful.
mm 3.0
